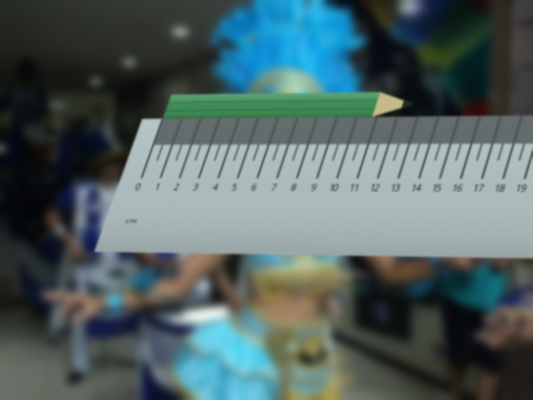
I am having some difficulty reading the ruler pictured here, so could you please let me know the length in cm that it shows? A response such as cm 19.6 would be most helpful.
cm 12.5
